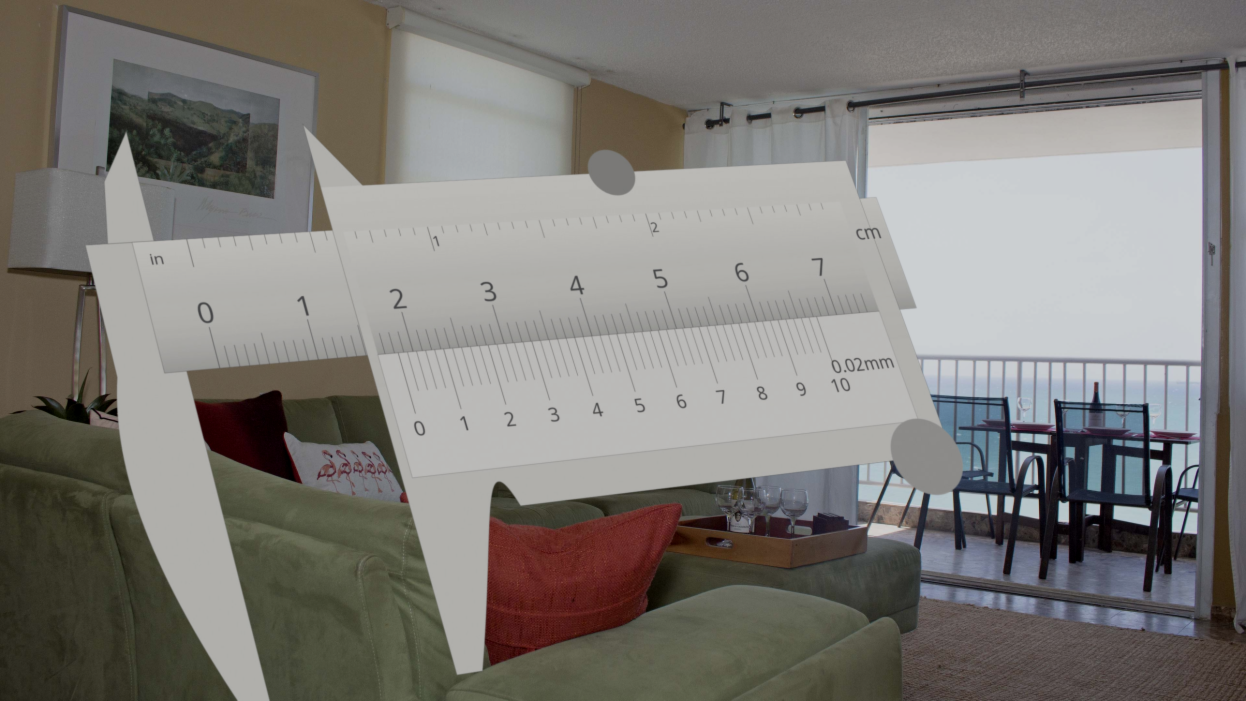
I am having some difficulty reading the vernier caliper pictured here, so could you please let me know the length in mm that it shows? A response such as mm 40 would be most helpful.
mm 18.4
